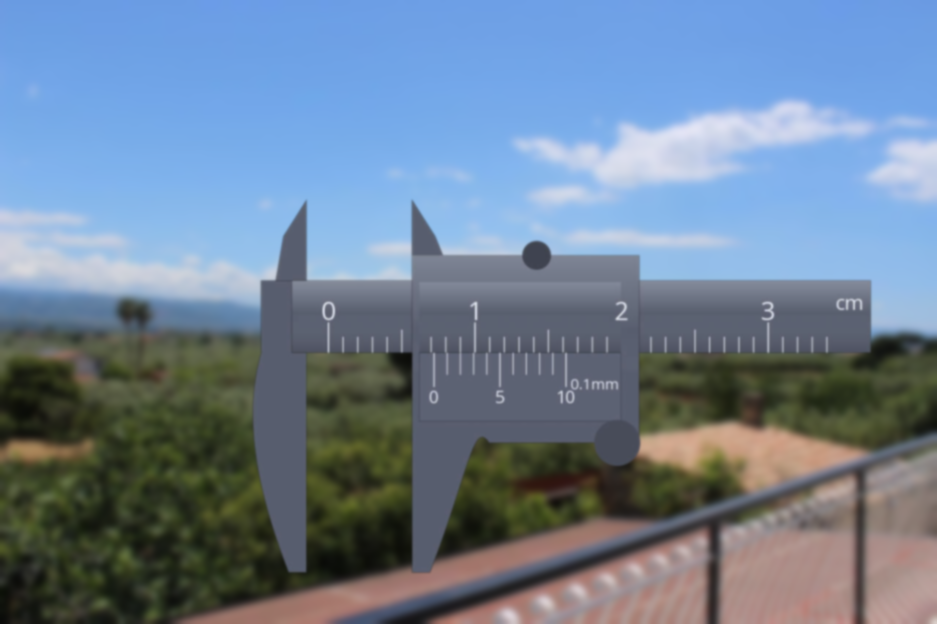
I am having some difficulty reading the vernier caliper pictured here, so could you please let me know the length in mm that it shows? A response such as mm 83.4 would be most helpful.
mm 7.2
